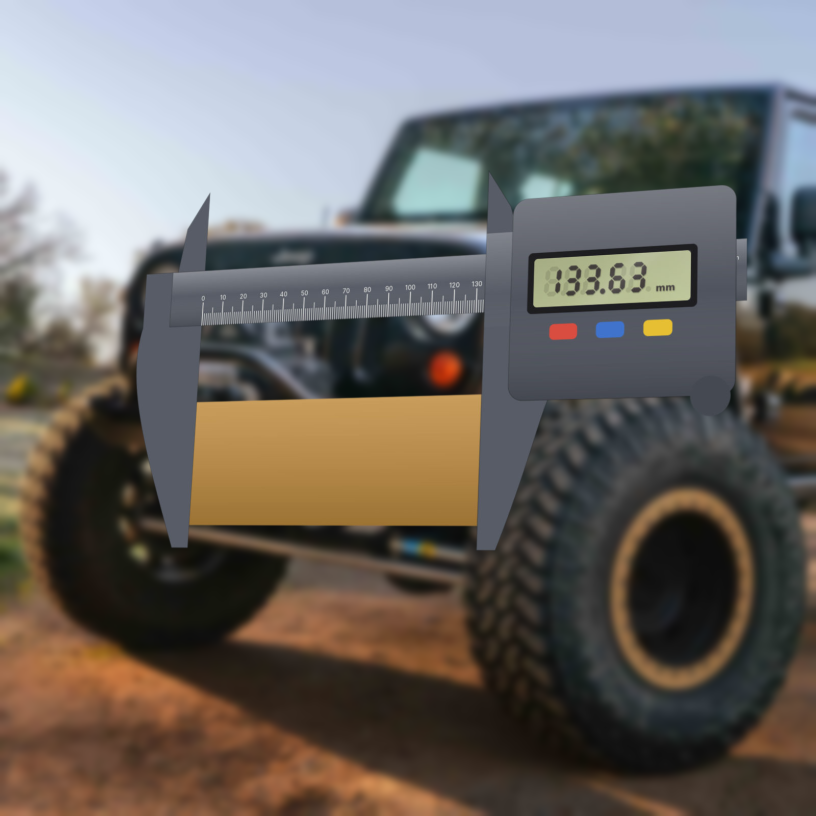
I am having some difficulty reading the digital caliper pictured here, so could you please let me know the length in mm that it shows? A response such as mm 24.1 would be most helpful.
mm 133.63
